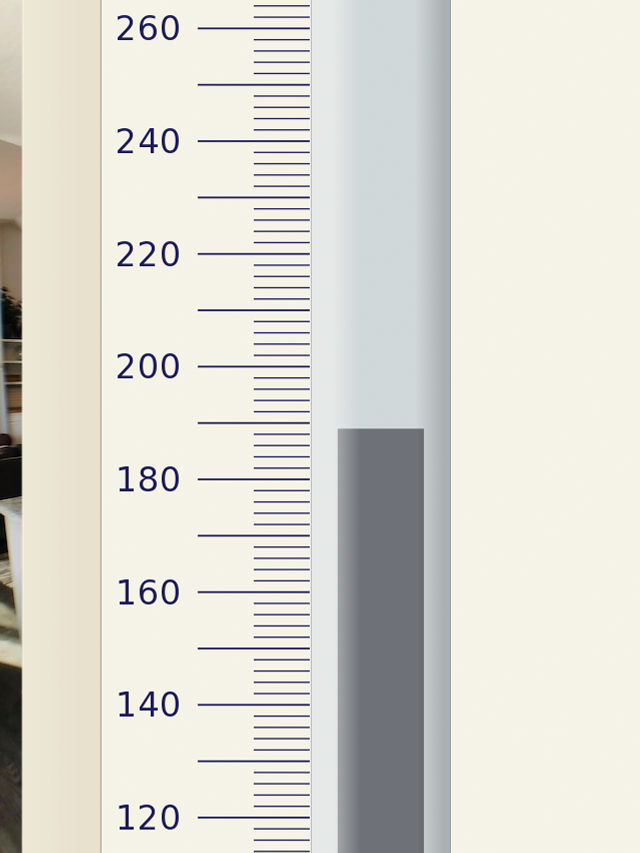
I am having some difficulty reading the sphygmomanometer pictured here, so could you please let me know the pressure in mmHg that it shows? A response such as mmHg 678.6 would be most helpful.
mmHg 189
